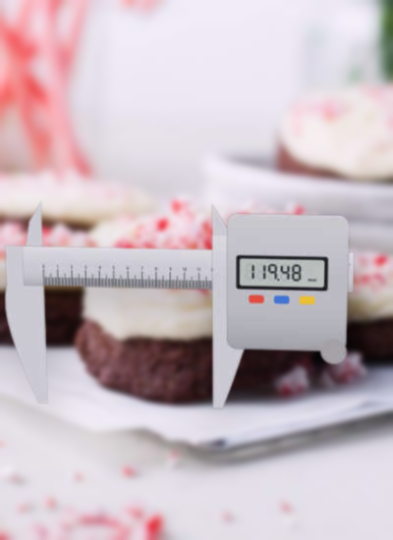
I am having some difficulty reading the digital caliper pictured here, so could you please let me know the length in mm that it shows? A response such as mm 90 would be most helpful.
mm 119.48
